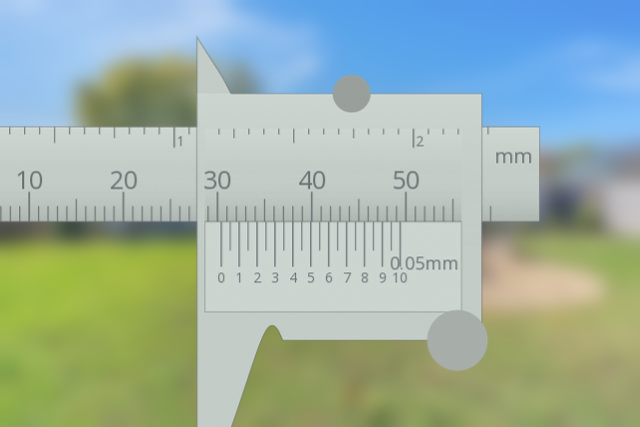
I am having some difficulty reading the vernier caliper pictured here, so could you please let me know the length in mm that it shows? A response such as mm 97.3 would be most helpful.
mm 30.4
